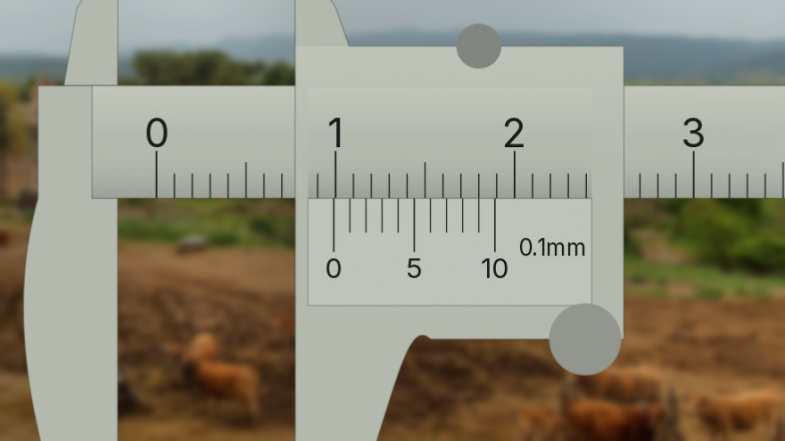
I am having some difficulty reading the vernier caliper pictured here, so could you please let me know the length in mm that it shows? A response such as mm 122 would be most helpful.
mm 9.9
